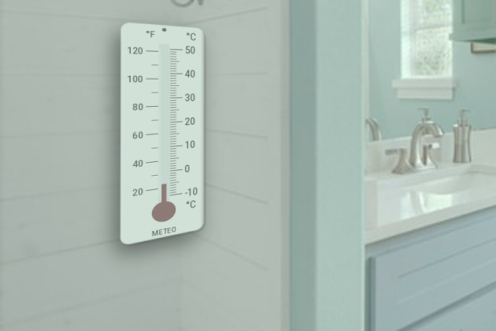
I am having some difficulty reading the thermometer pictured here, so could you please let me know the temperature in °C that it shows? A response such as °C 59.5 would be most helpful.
°C -5
